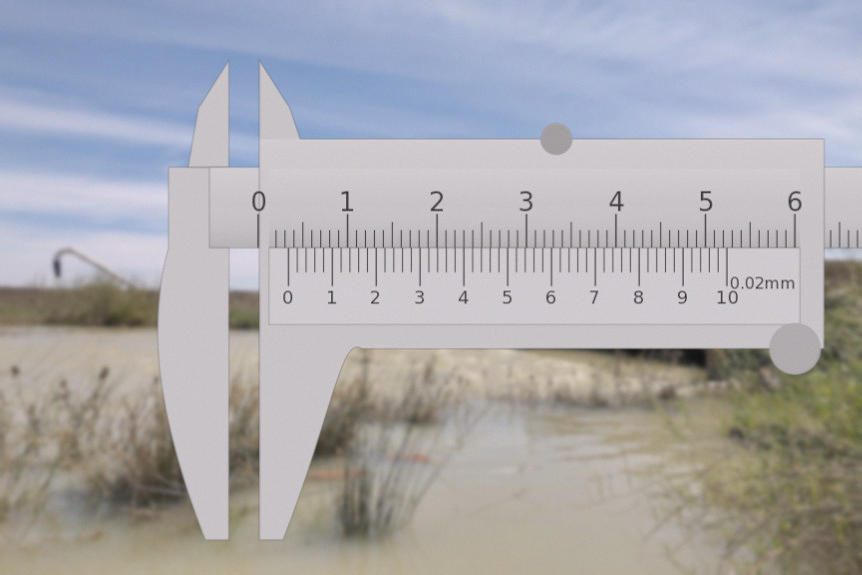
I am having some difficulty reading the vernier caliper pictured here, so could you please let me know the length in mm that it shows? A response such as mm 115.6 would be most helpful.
mm 3.4
